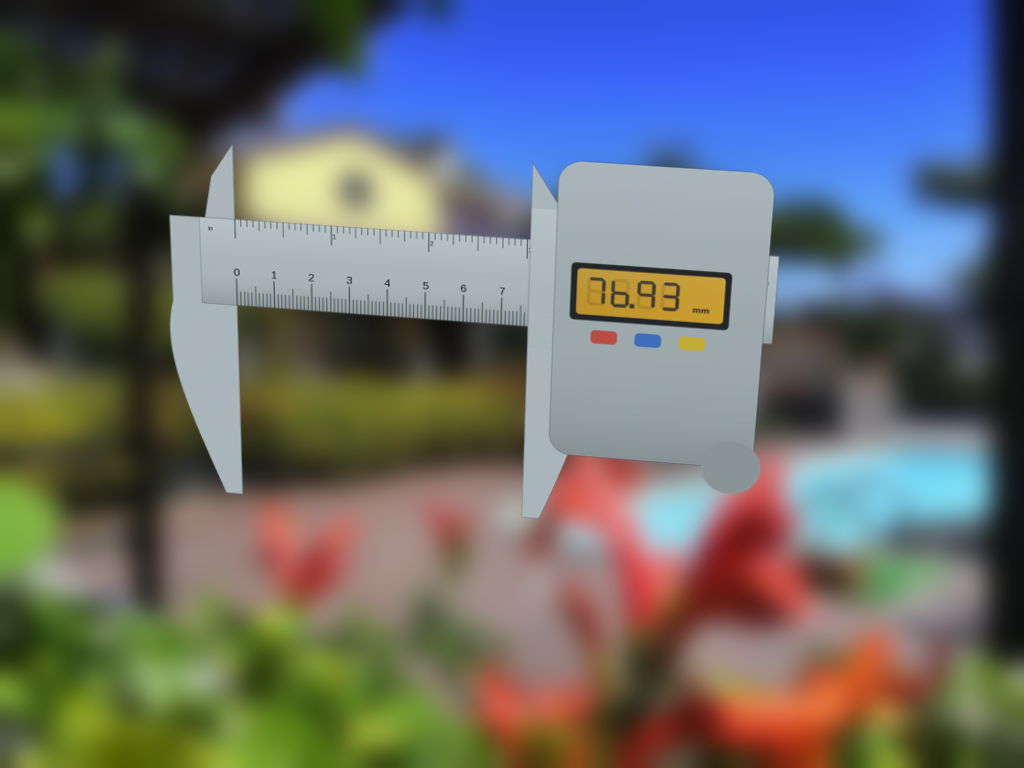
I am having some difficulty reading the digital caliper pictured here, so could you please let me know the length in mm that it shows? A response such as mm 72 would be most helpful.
mm 76.93
